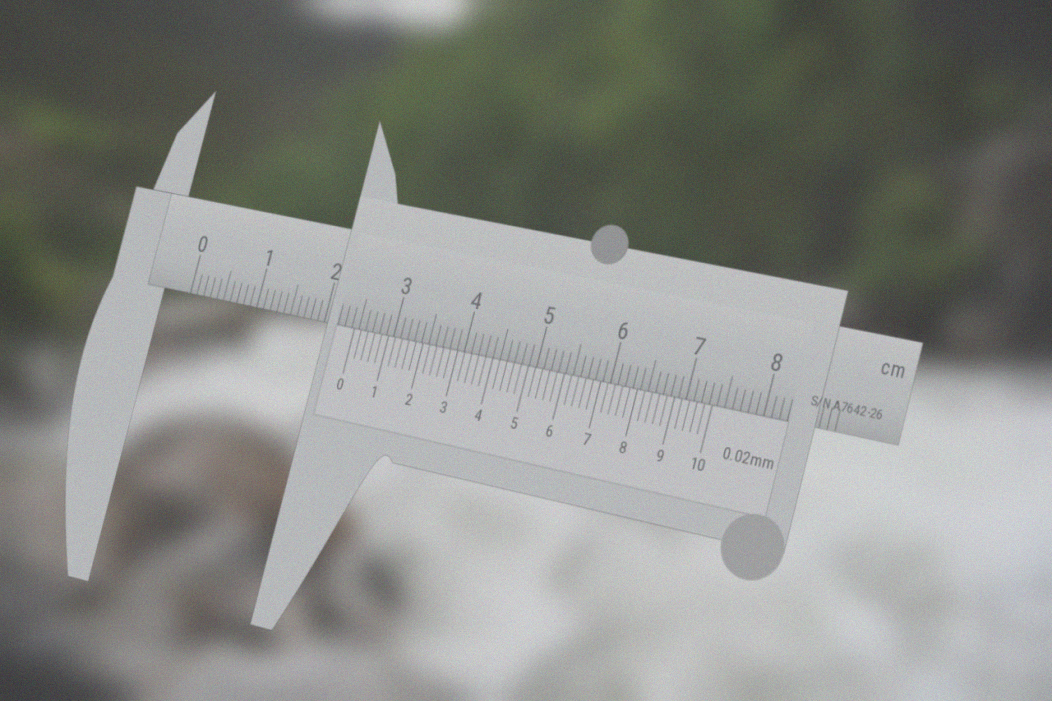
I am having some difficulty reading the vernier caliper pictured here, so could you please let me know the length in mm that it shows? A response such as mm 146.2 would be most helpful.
mm 24.4
